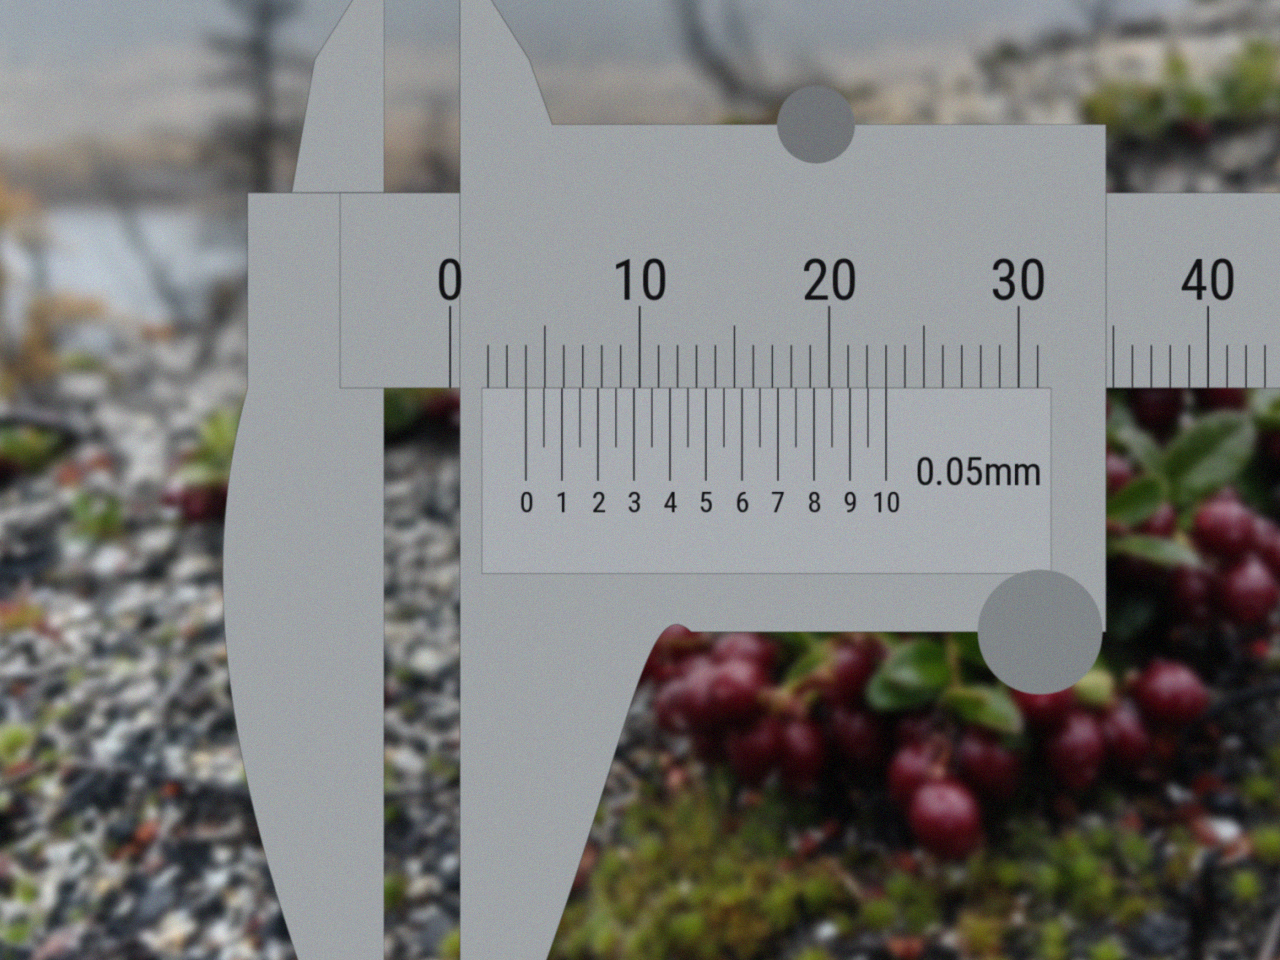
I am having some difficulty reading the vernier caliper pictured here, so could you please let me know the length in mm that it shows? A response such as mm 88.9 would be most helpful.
mm 4.0
